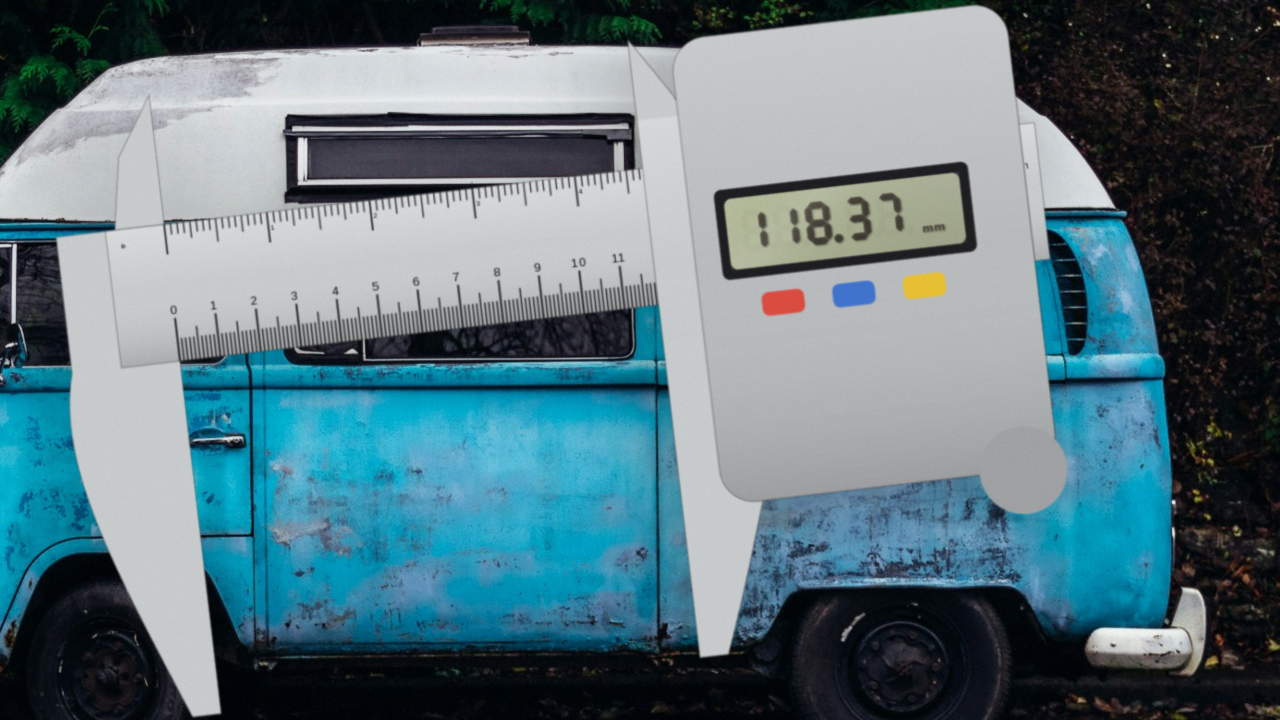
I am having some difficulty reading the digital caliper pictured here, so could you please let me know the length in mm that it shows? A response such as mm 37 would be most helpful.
mm 118.37
